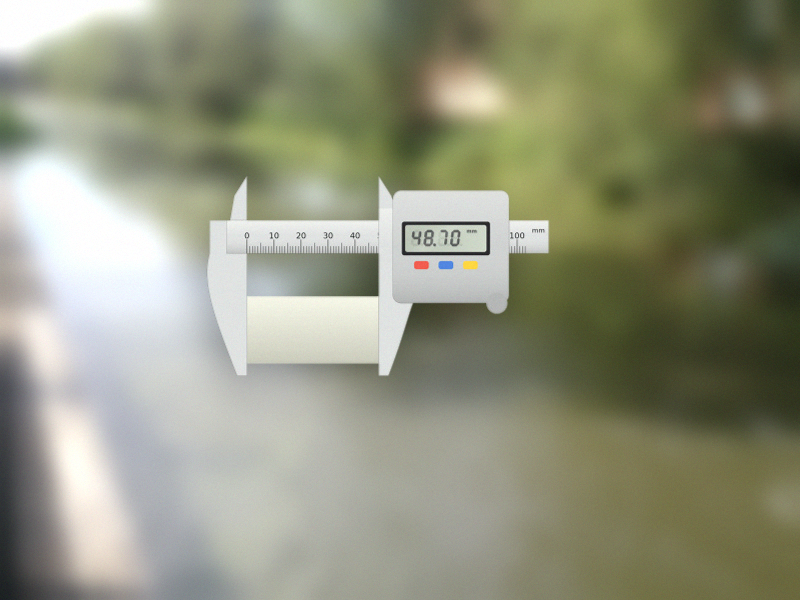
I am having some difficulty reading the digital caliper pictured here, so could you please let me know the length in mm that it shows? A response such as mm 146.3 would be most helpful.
mm 48.70
